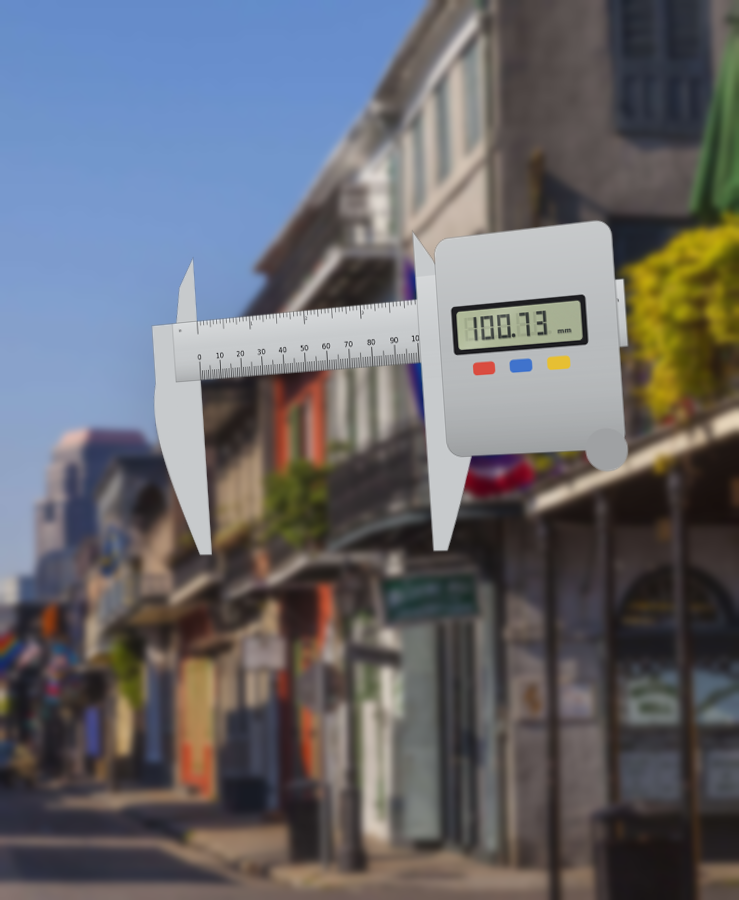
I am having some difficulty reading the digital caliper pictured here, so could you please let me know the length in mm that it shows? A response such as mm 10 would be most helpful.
mm 100.73
